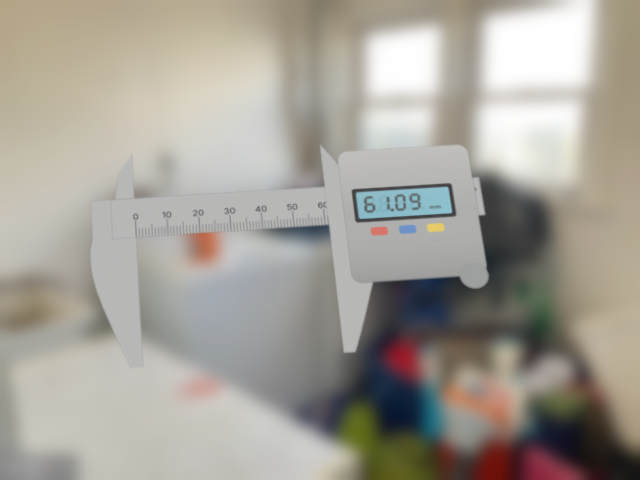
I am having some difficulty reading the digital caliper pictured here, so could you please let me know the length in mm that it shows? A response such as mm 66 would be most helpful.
mm 61.09
